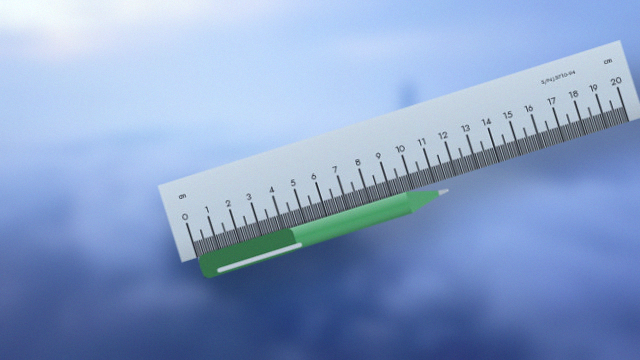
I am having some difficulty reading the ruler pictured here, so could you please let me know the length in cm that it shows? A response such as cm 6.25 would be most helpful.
cm 11.5
